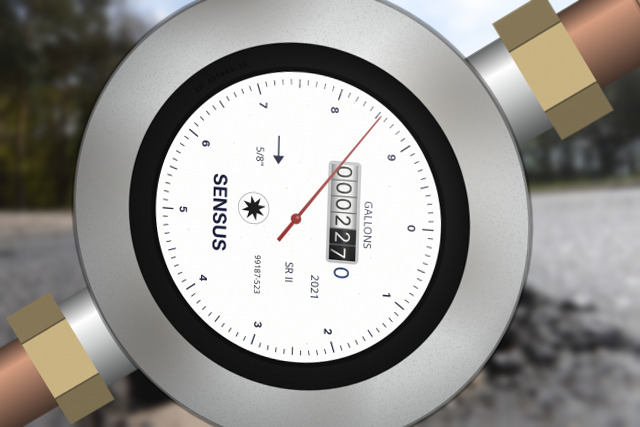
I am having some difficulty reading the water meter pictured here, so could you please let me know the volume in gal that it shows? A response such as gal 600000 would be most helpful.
gal 2268.5
